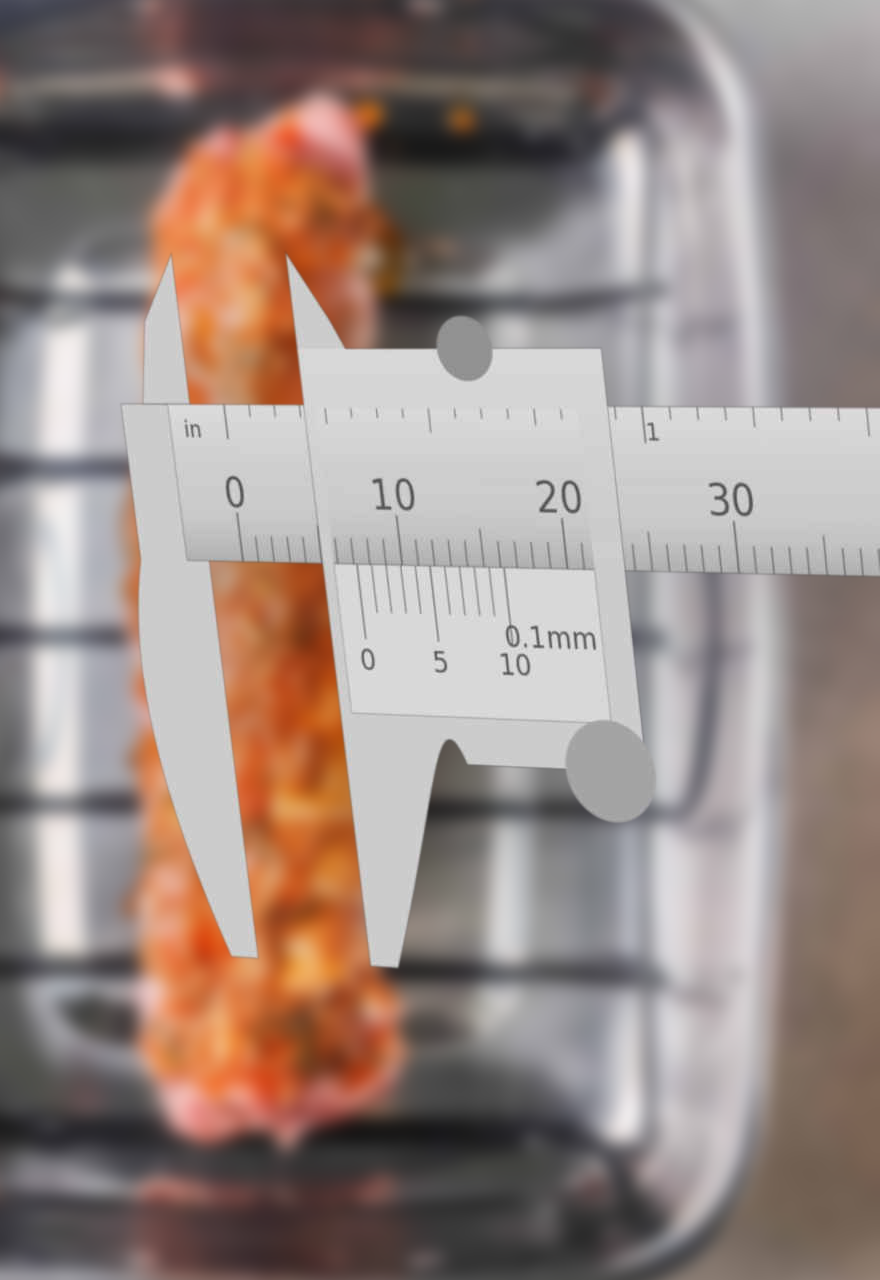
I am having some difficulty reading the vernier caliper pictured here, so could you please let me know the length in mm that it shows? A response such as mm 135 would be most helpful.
mm 7.2
